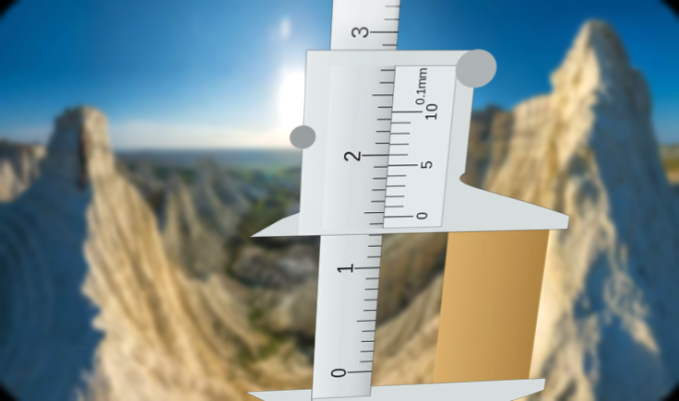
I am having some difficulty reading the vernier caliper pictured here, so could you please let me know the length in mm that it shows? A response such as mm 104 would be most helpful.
mm 14.6
